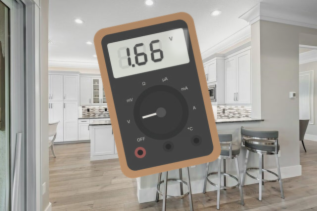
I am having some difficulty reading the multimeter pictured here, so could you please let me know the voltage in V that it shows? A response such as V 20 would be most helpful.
V 1.66
